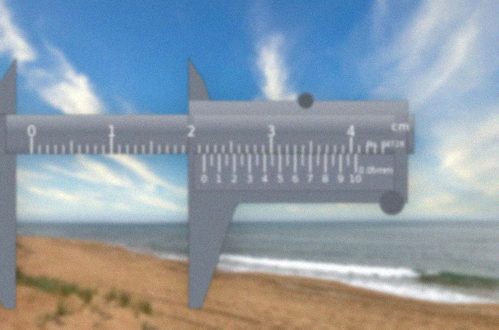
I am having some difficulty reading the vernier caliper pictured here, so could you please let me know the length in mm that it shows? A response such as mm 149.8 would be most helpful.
mm 21.6
